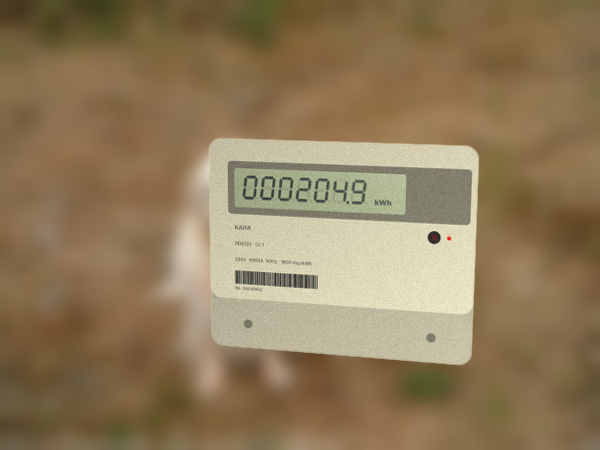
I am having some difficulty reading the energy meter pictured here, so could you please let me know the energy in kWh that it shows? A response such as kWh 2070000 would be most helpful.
kWh 204.9
